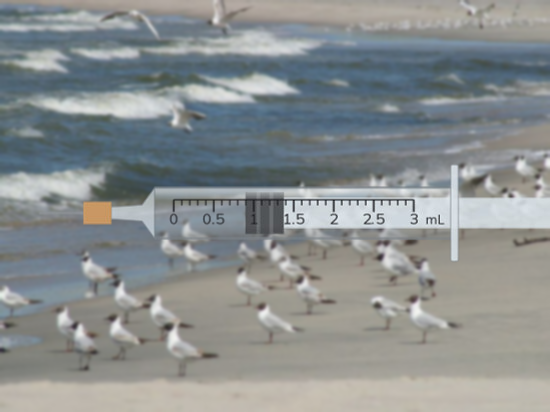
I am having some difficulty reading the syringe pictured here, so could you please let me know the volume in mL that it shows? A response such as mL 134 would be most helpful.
mL 0.9
